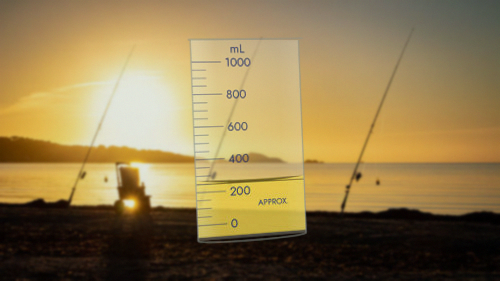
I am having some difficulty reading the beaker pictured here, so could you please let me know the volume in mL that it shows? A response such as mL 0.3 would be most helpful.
mL 250
